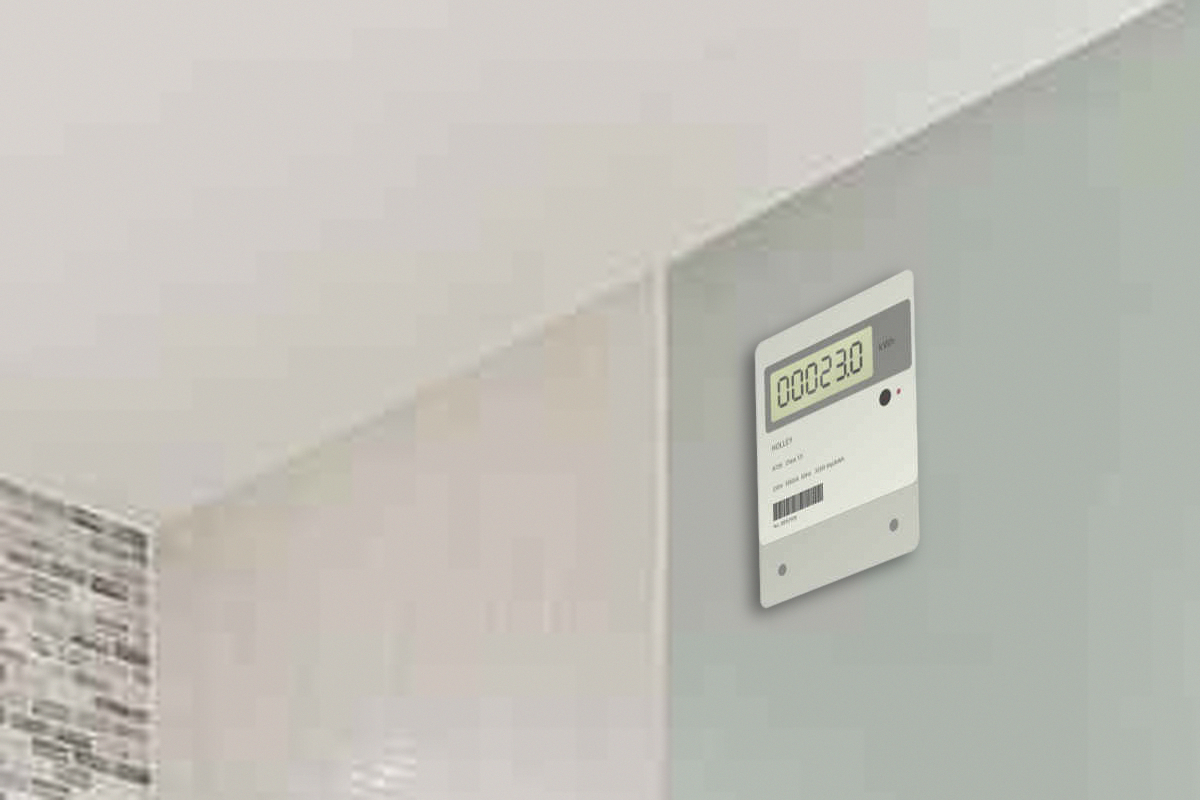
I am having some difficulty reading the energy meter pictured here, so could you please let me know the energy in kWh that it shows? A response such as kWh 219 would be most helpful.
kWh 23.0
